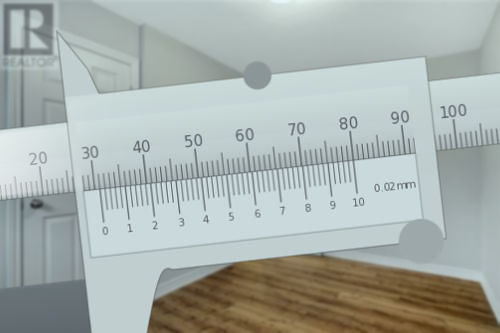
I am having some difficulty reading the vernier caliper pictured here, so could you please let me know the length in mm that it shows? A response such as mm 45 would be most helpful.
mm 31.0
